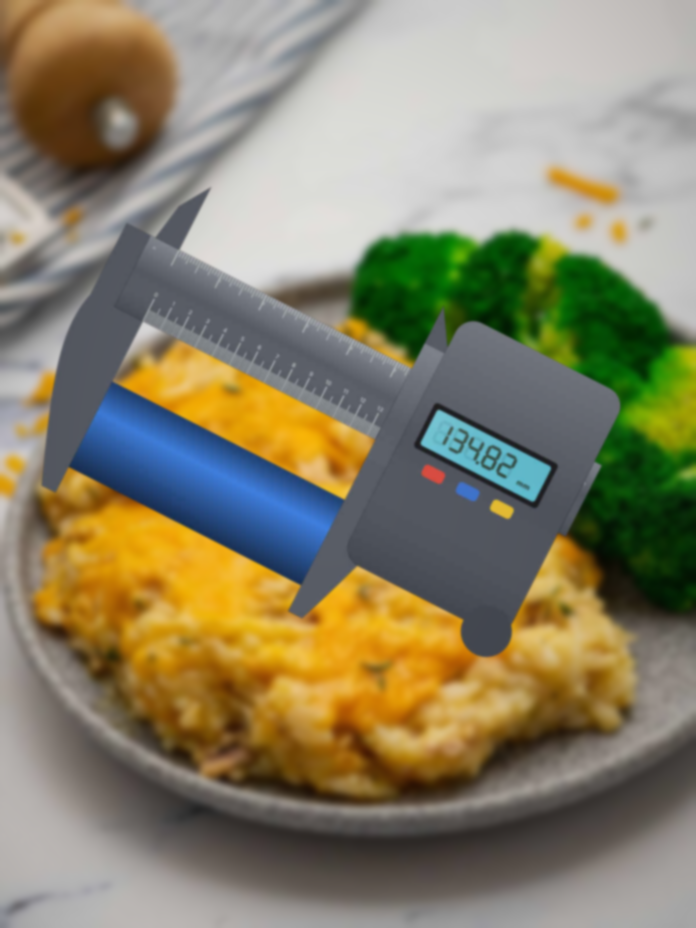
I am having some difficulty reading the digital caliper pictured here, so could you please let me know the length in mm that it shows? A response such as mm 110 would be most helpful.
mm 134.82
